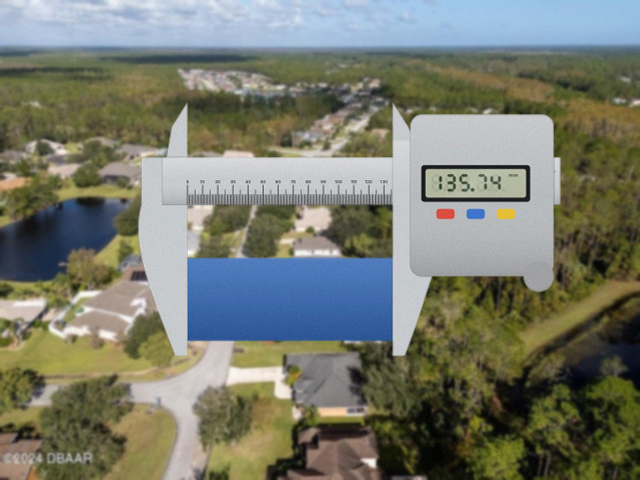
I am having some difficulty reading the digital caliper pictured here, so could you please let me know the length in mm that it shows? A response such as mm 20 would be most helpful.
mm 135.74
